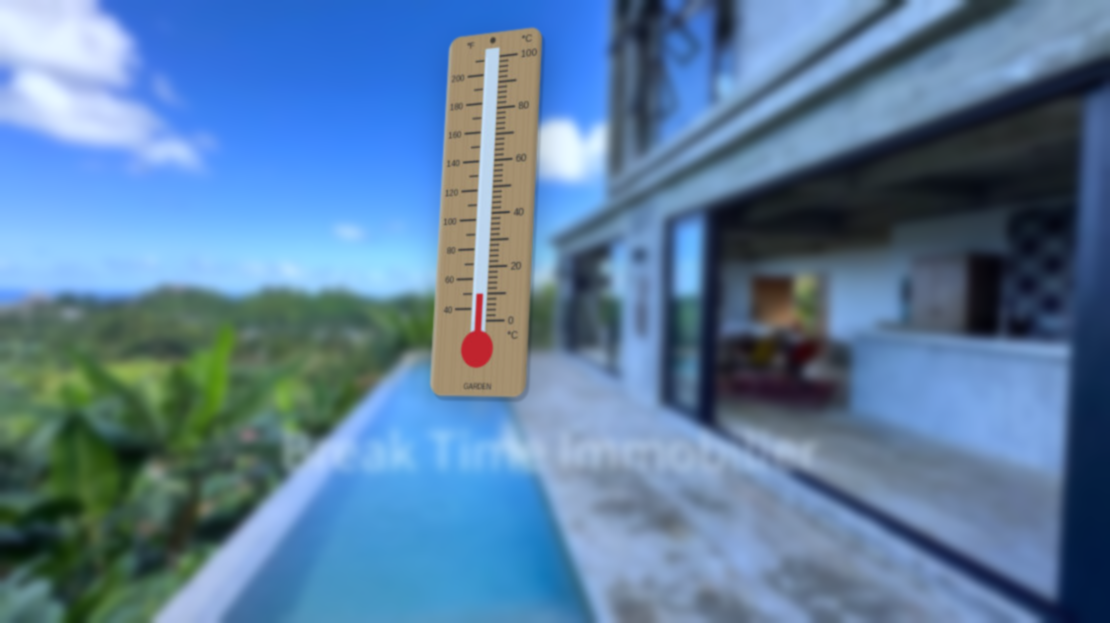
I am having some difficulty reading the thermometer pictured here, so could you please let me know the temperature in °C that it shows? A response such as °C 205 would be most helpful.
°C 10
